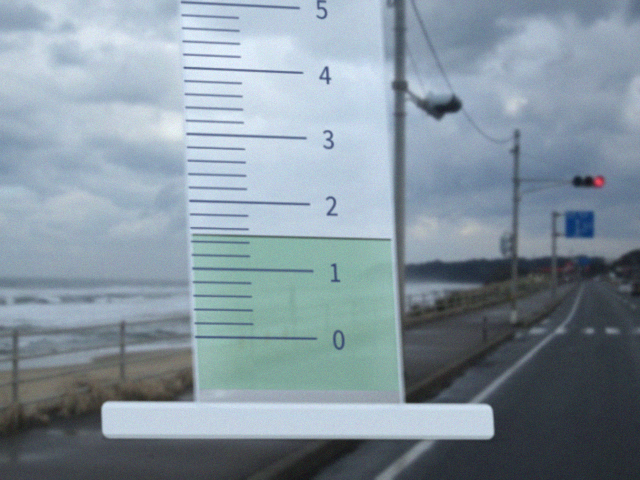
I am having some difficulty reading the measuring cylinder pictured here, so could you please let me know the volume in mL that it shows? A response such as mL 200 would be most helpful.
mL 1.5
